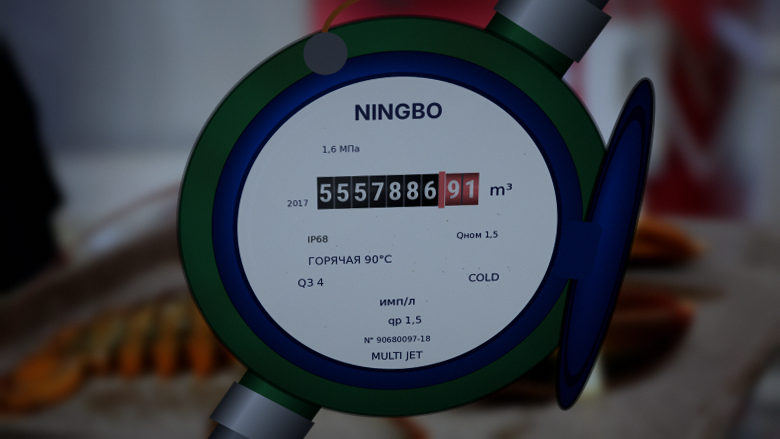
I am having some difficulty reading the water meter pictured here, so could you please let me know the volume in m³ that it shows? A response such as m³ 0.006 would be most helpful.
m³ 5557886.91
